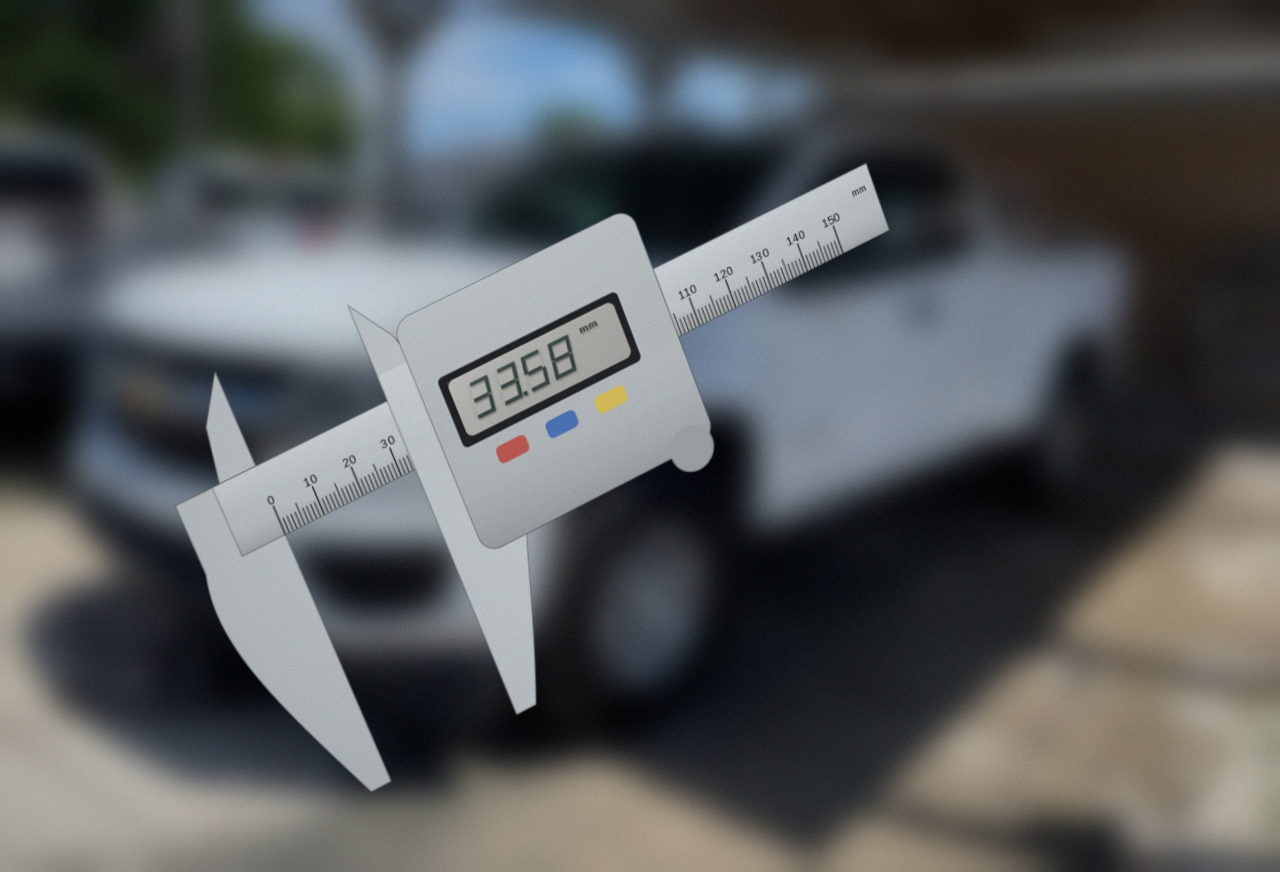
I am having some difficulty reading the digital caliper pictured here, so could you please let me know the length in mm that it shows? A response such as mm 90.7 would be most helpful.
mm 33.58
